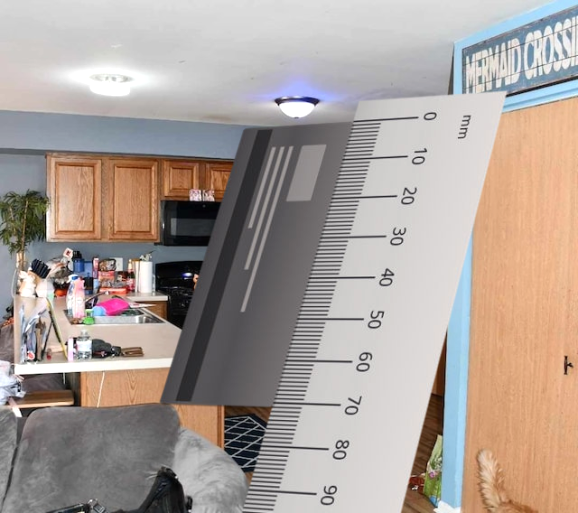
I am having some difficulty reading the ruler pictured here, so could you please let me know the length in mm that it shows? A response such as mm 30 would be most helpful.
mm 71
